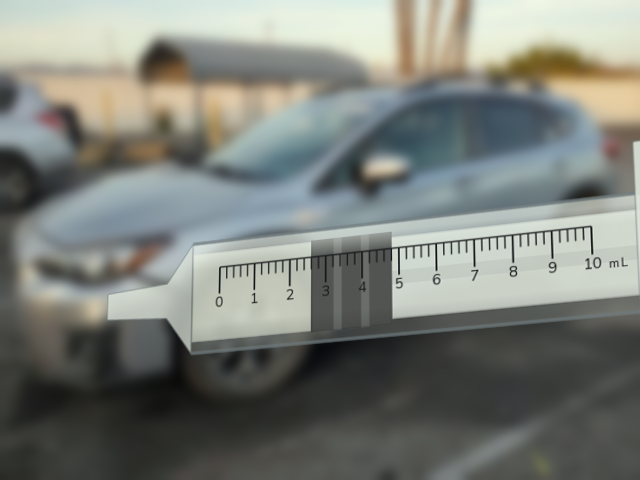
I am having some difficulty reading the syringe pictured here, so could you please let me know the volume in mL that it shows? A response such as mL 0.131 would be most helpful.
mL 2.6
